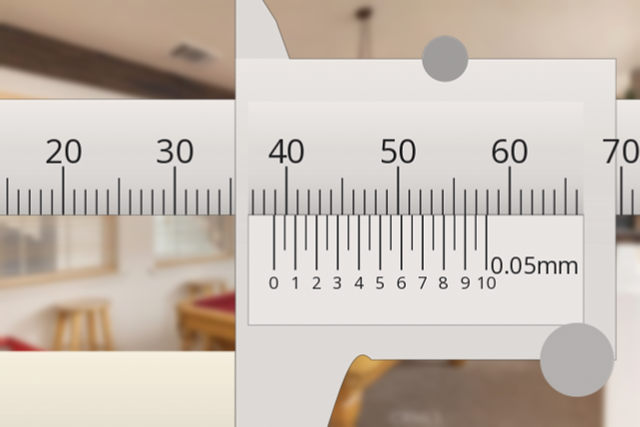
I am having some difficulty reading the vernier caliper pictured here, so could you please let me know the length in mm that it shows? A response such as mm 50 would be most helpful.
mm 38.9
